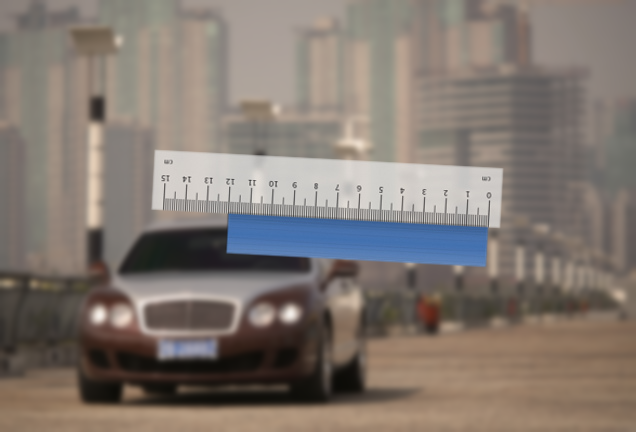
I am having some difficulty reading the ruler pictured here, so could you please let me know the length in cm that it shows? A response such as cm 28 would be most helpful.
cm 12
